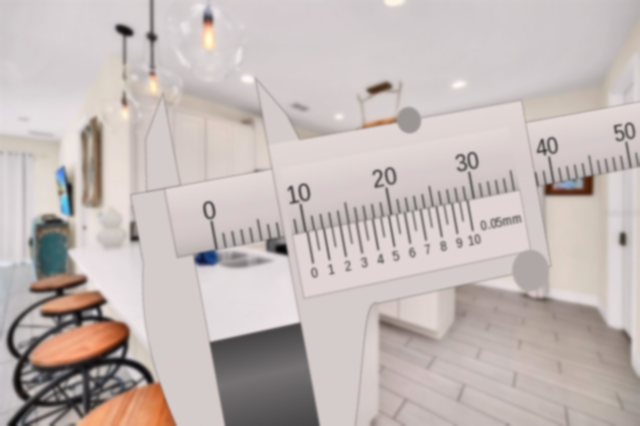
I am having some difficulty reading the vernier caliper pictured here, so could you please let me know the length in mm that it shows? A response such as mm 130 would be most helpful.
mm 10.2
